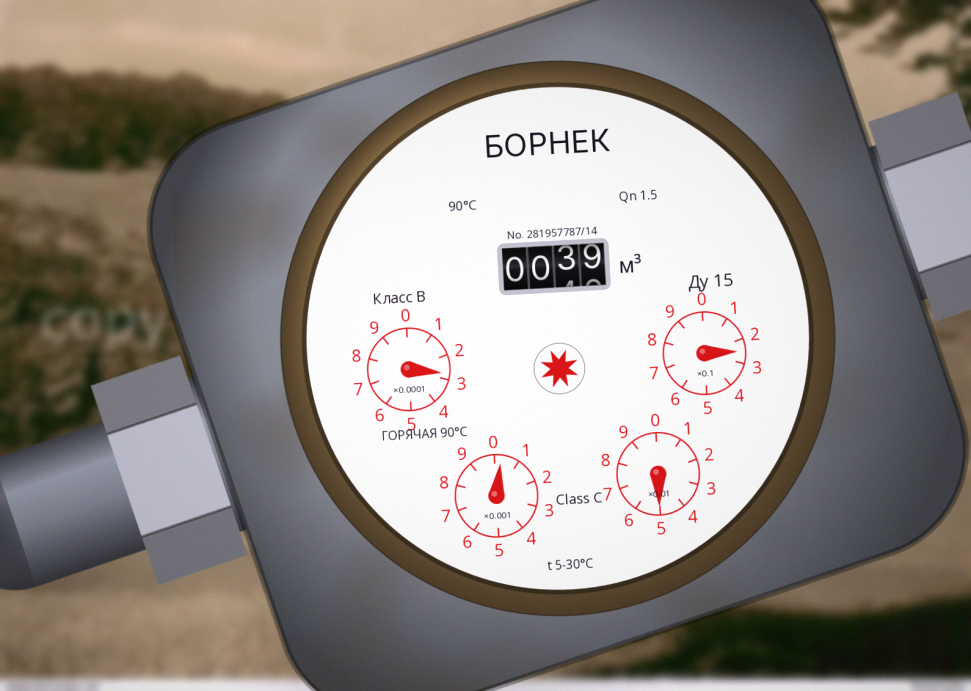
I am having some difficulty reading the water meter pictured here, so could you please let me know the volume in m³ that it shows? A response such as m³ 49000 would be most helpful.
m³ 39.2502
